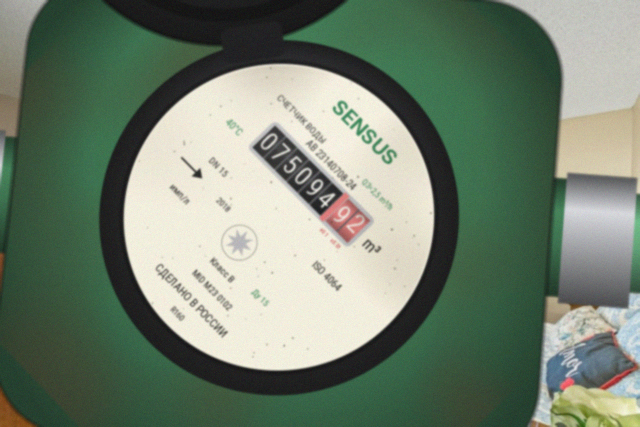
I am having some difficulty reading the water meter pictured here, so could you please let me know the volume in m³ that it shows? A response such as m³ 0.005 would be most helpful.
m³ 75094.92
